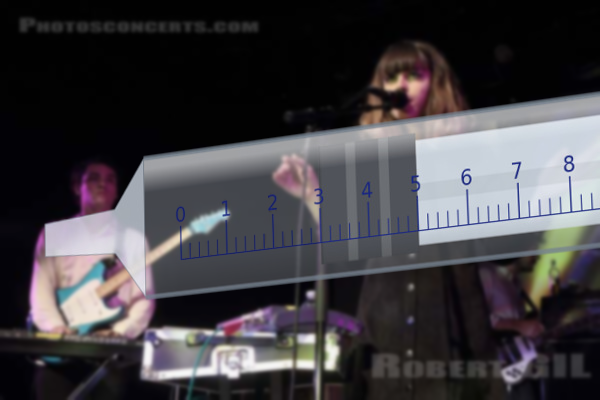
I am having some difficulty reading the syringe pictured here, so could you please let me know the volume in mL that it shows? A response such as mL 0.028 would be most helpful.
mL 3
